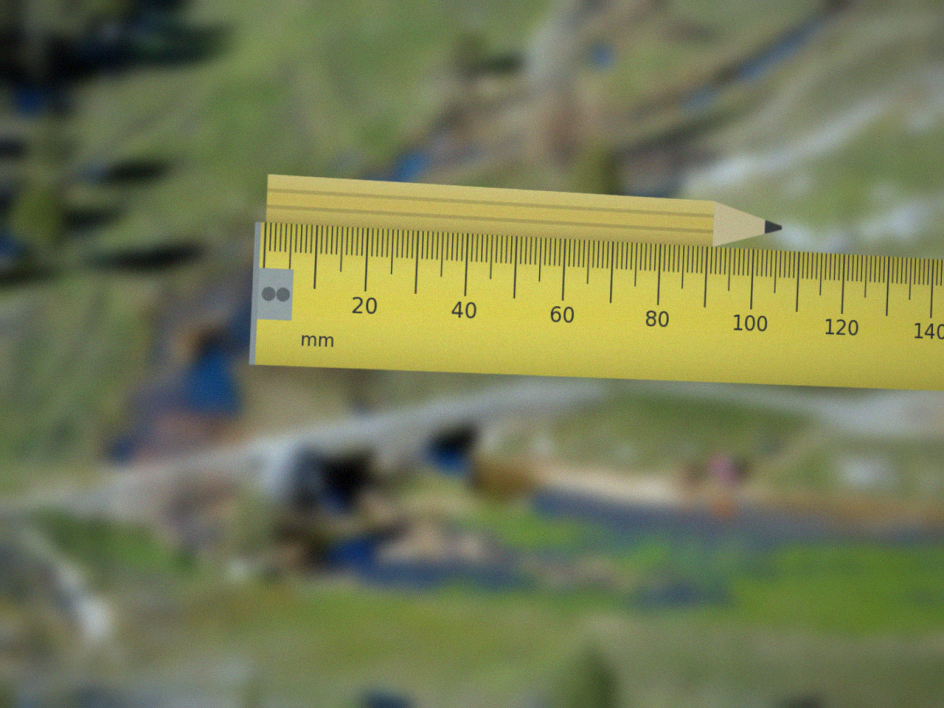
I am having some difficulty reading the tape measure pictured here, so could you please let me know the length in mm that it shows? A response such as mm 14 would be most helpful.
mm 106
